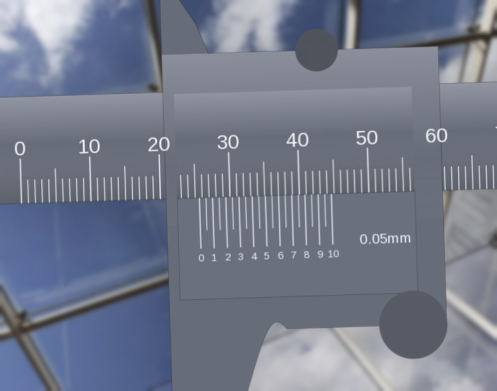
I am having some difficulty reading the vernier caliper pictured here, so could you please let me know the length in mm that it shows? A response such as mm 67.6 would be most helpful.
mm 25.6
